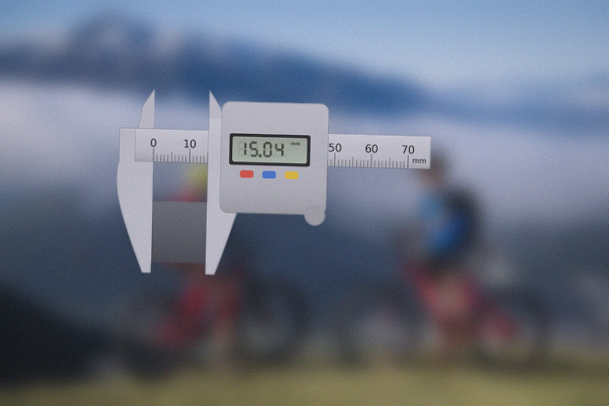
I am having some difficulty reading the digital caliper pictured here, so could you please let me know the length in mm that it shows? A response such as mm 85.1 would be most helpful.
mm 15.04
